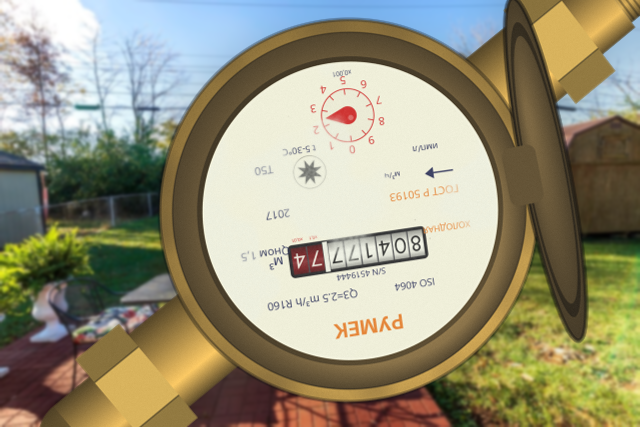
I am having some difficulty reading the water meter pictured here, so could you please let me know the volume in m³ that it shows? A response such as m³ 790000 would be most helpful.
m³ 804177.742
